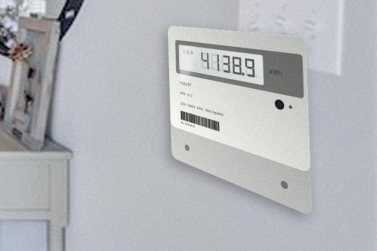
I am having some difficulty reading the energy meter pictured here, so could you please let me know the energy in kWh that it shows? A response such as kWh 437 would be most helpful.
kWh 4138.9
